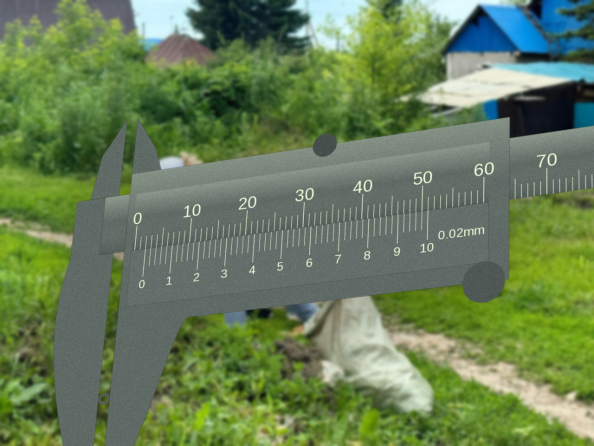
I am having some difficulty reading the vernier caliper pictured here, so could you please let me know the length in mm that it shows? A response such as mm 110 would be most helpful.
mm 2.0
